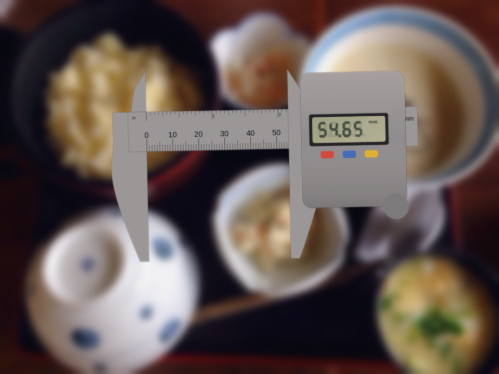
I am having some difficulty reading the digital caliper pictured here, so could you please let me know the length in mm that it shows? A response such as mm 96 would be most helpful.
mm 54.65
